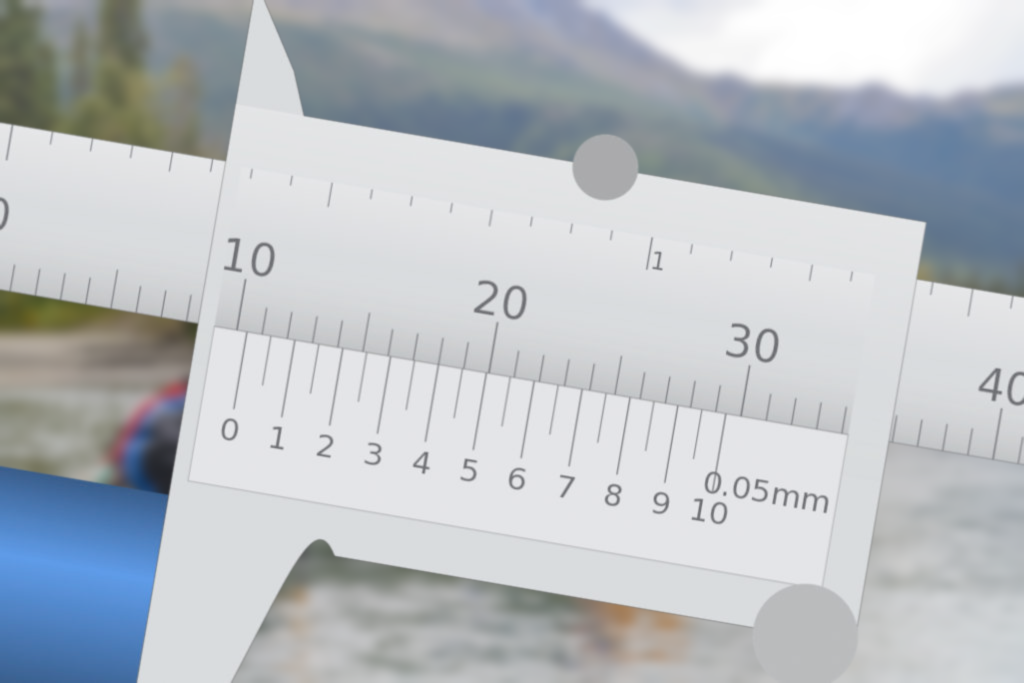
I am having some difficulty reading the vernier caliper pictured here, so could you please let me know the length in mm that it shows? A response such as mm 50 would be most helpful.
mm 10.4
